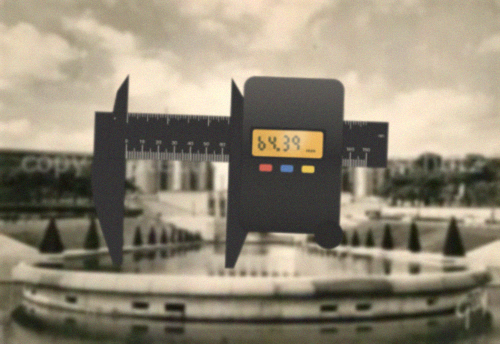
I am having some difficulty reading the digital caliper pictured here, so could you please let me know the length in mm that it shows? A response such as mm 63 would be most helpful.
mm 64.39
